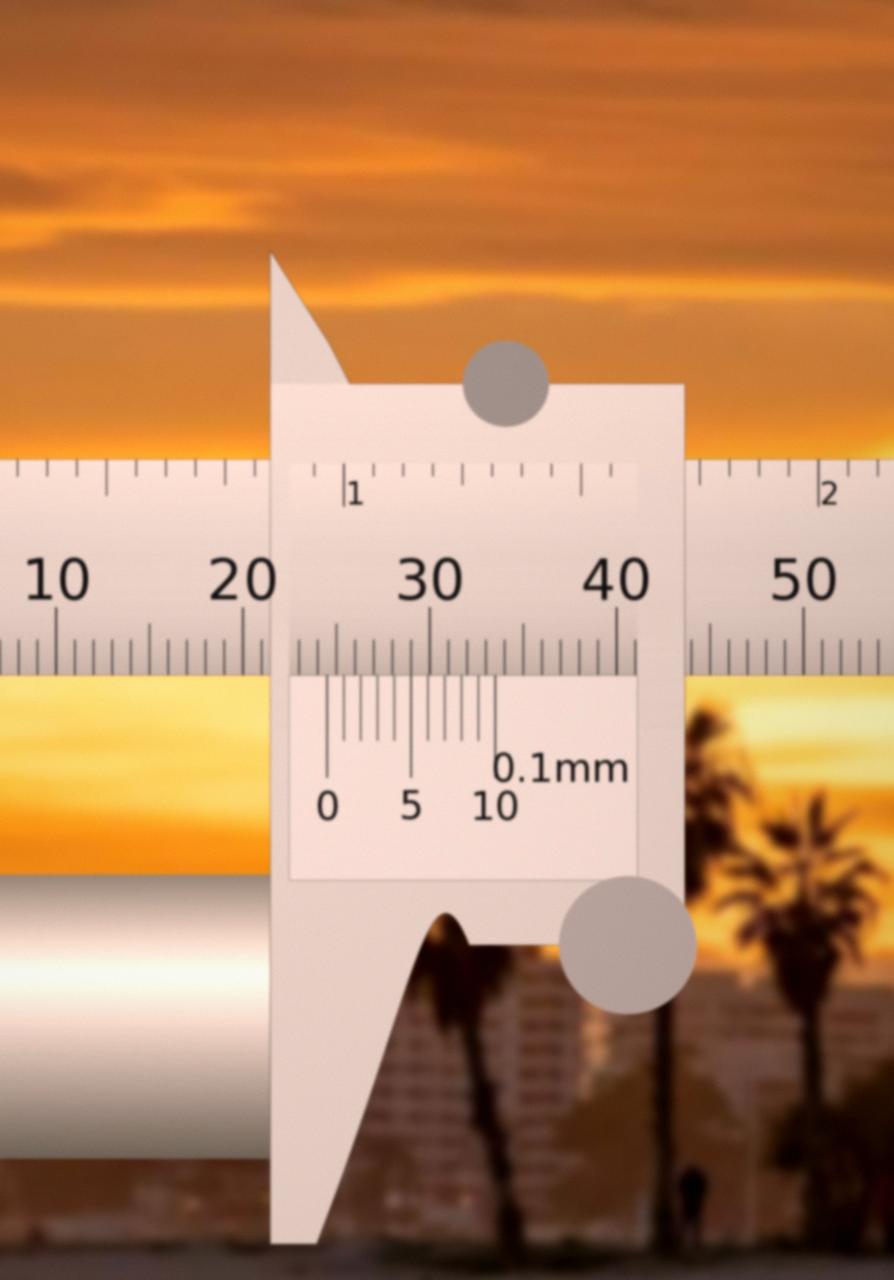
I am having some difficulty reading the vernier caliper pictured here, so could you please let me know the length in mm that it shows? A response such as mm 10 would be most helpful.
mm 24.5
